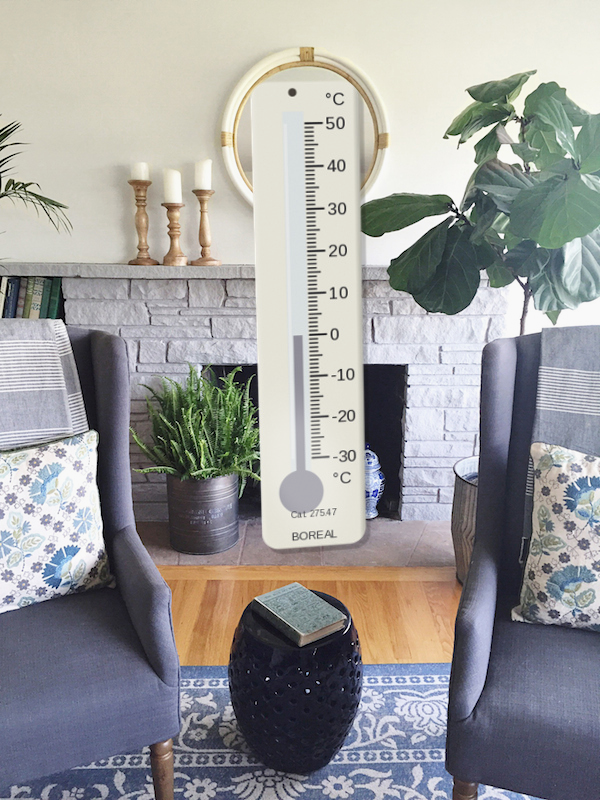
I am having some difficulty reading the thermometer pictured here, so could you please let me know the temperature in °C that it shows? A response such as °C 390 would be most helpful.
°C 0
